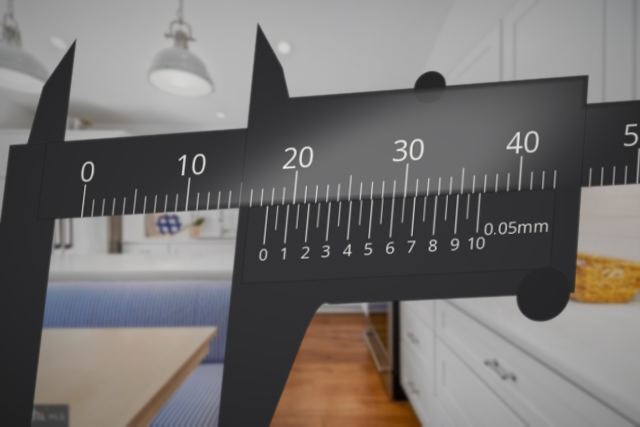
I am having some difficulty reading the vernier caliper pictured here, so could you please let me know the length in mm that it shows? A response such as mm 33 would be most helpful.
mm 17.6
